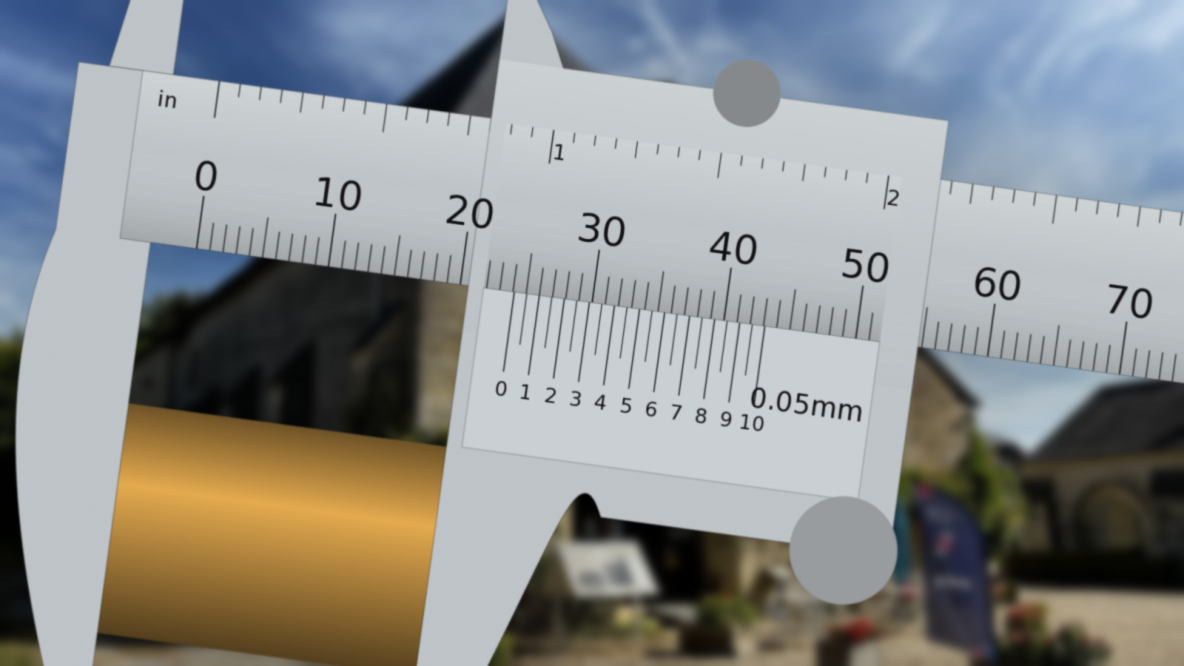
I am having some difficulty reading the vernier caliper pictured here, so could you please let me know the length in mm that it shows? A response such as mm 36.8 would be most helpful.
mm 24.1
